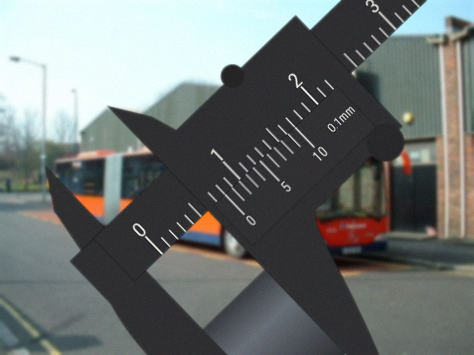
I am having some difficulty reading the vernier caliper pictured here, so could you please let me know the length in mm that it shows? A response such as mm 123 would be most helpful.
mm 8.0
